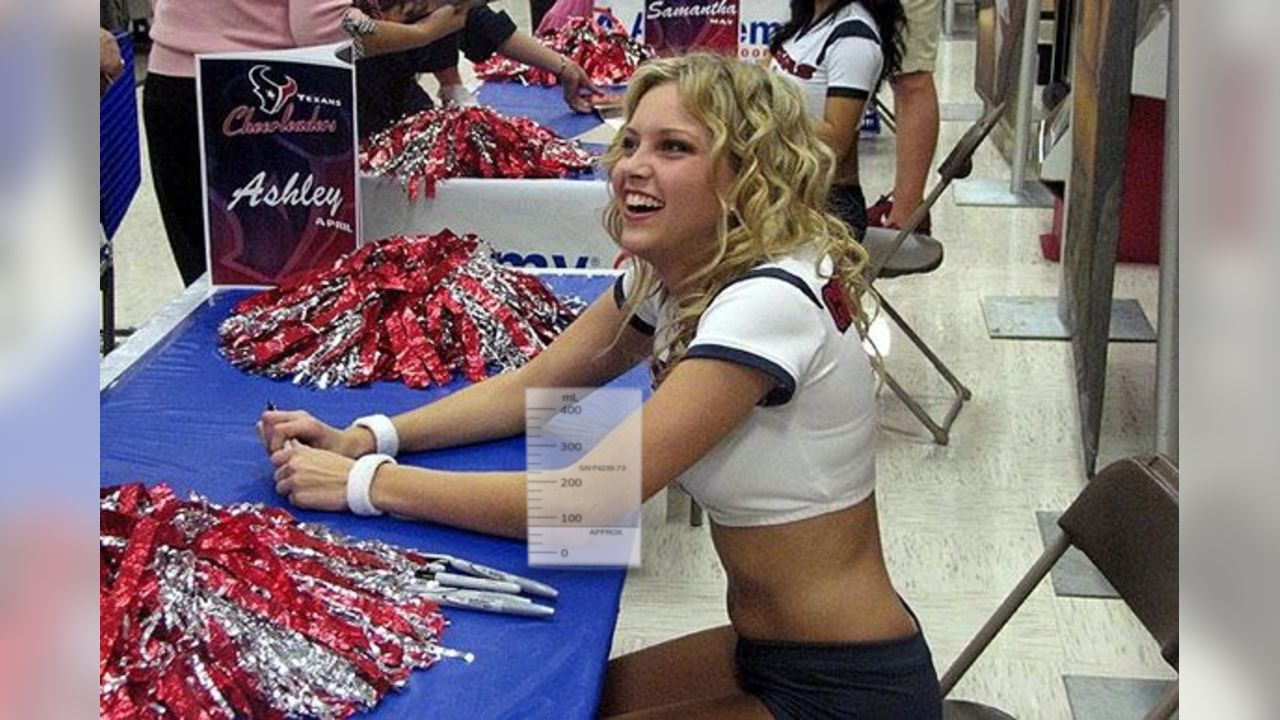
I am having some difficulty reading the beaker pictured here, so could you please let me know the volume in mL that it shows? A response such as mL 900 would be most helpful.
mL 75
